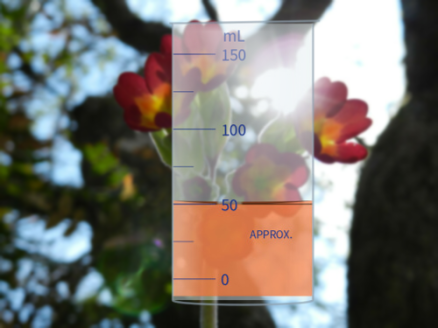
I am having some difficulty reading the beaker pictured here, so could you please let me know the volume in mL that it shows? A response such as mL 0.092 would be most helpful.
mL 50
